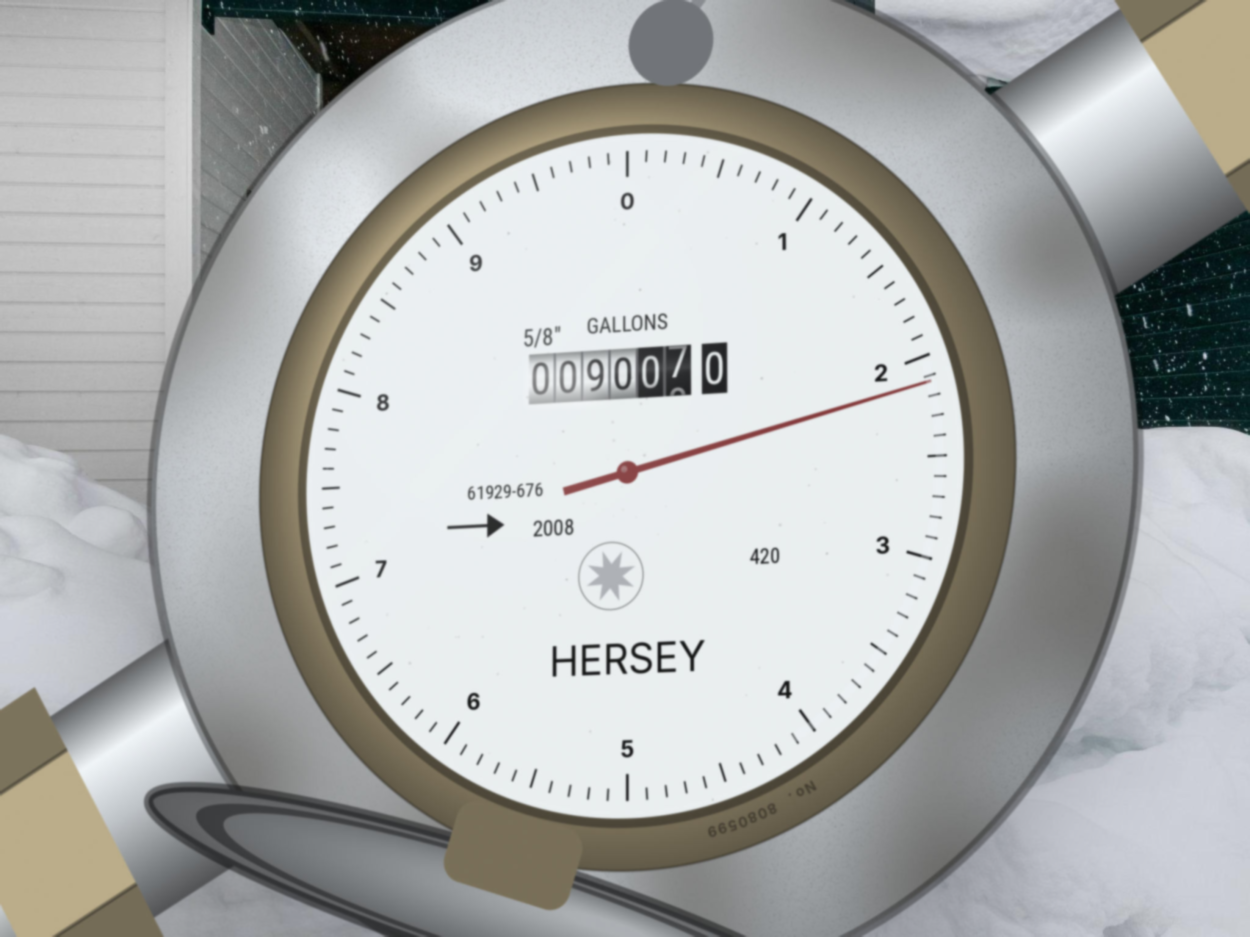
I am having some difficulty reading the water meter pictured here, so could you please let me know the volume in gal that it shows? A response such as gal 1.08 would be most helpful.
gal 90072.1
